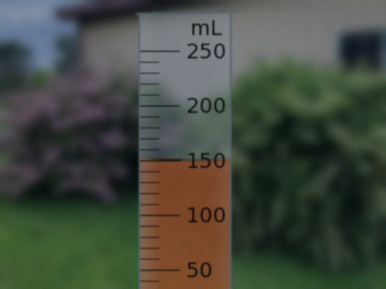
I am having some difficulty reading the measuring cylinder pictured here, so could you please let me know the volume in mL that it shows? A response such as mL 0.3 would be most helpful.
mL 150
